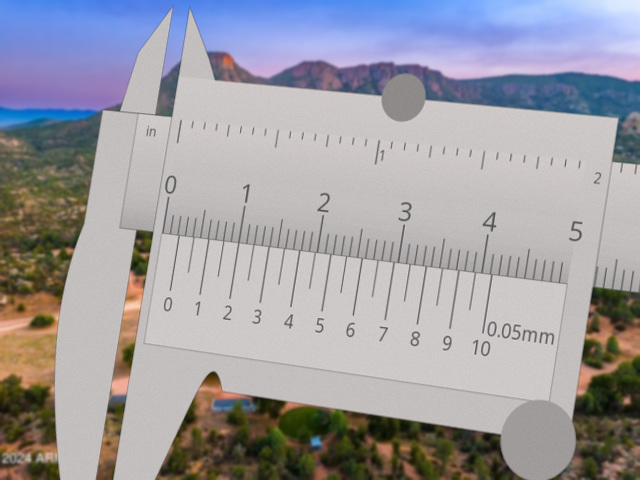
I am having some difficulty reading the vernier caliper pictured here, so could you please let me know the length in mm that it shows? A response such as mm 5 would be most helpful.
mm 2.2
